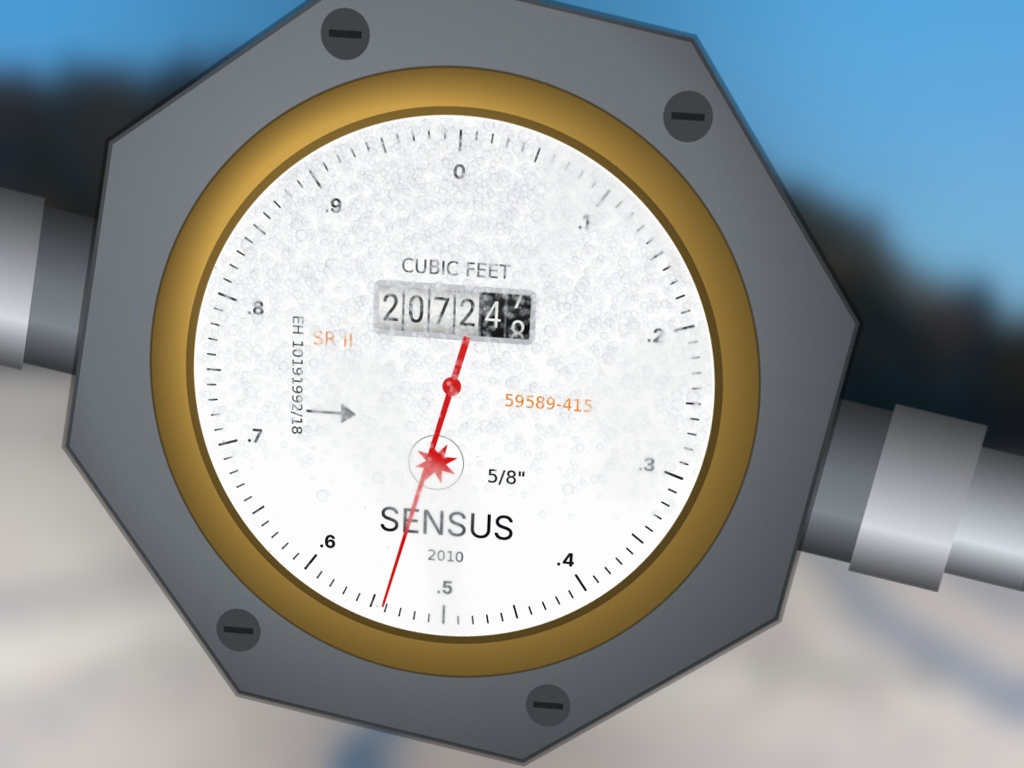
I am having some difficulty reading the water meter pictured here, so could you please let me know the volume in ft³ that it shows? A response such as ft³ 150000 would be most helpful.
ft³ 207247.54
